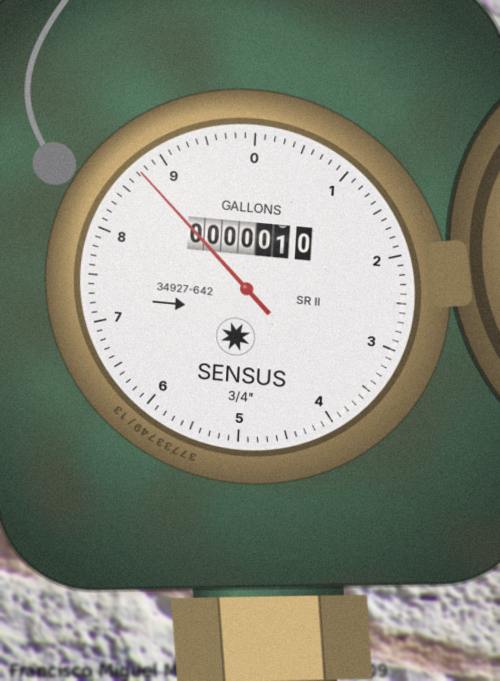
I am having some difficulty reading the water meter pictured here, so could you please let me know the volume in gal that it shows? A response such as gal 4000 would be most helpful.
gal 8.7
